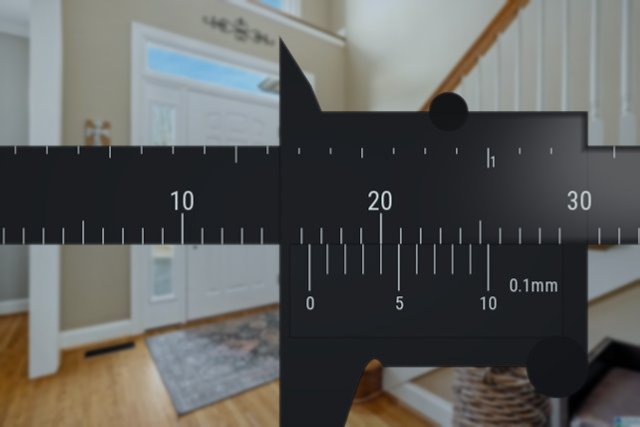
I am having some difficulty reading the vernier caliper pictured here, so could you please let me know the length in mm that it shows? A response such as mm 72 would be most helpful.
mm 16.4
